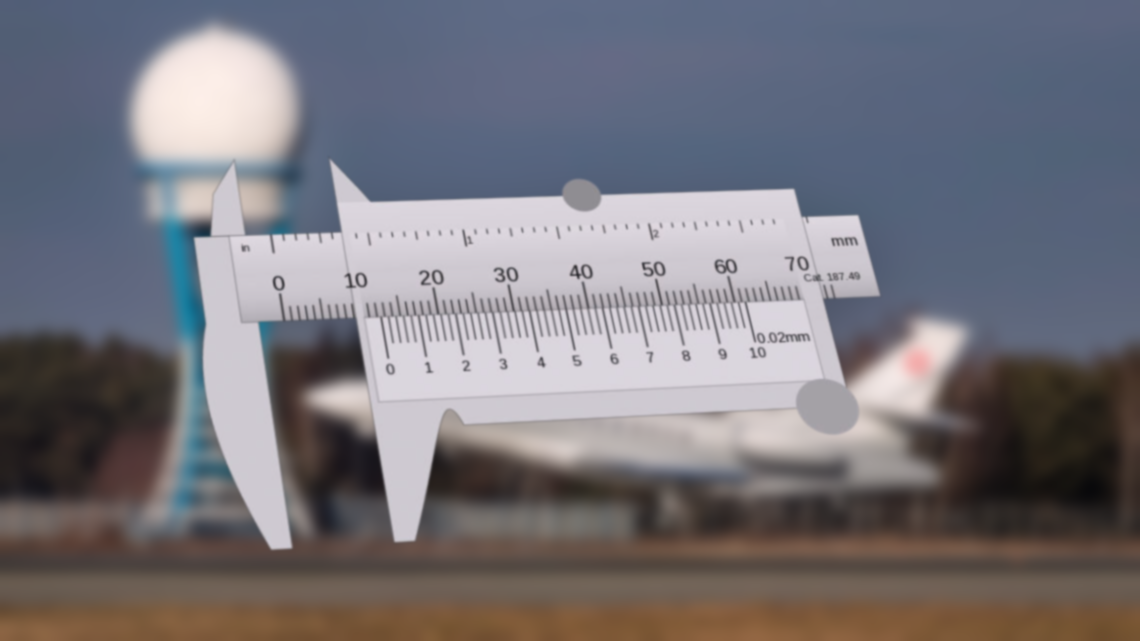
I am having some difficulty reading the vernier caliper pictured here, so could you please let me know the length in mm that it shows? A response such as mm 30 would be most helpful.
mm 12.5
